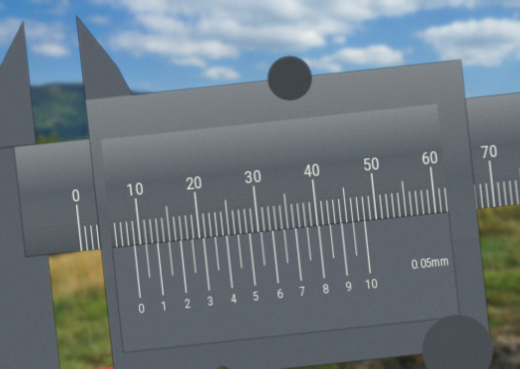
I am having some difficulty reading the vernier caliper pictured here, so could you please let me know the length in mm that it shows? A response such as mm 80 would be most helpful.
mm 9.0
